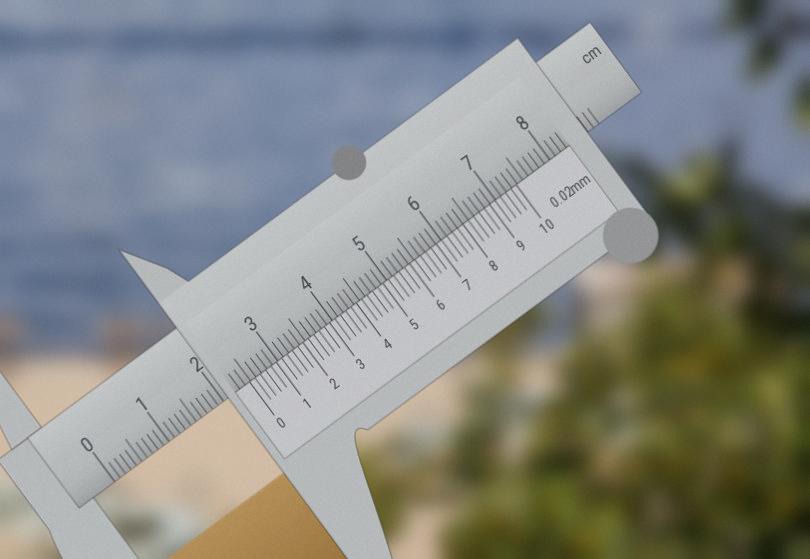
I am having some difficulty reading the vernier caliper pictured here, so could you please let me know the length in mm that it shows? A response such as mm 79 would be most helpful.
mm 24.8
